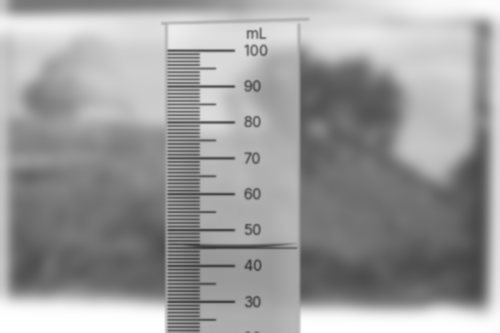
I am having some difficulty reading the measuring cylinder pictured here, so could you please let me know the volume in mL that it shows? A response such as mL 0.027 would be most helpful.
mL 45
